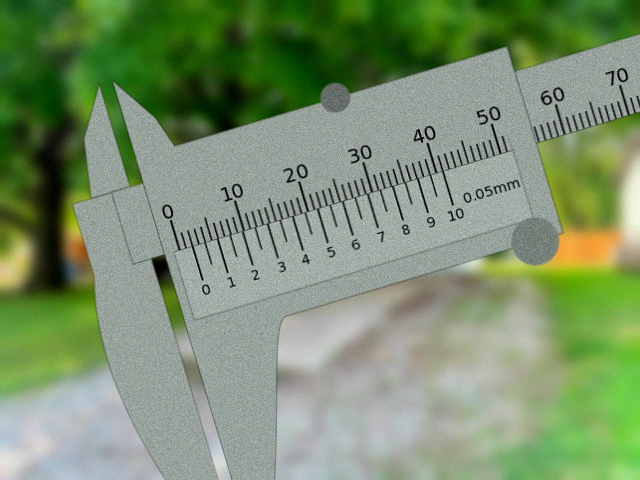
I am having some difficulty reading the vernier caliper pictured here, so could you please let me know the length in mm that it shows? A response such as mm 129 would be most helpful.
mm 2.0
